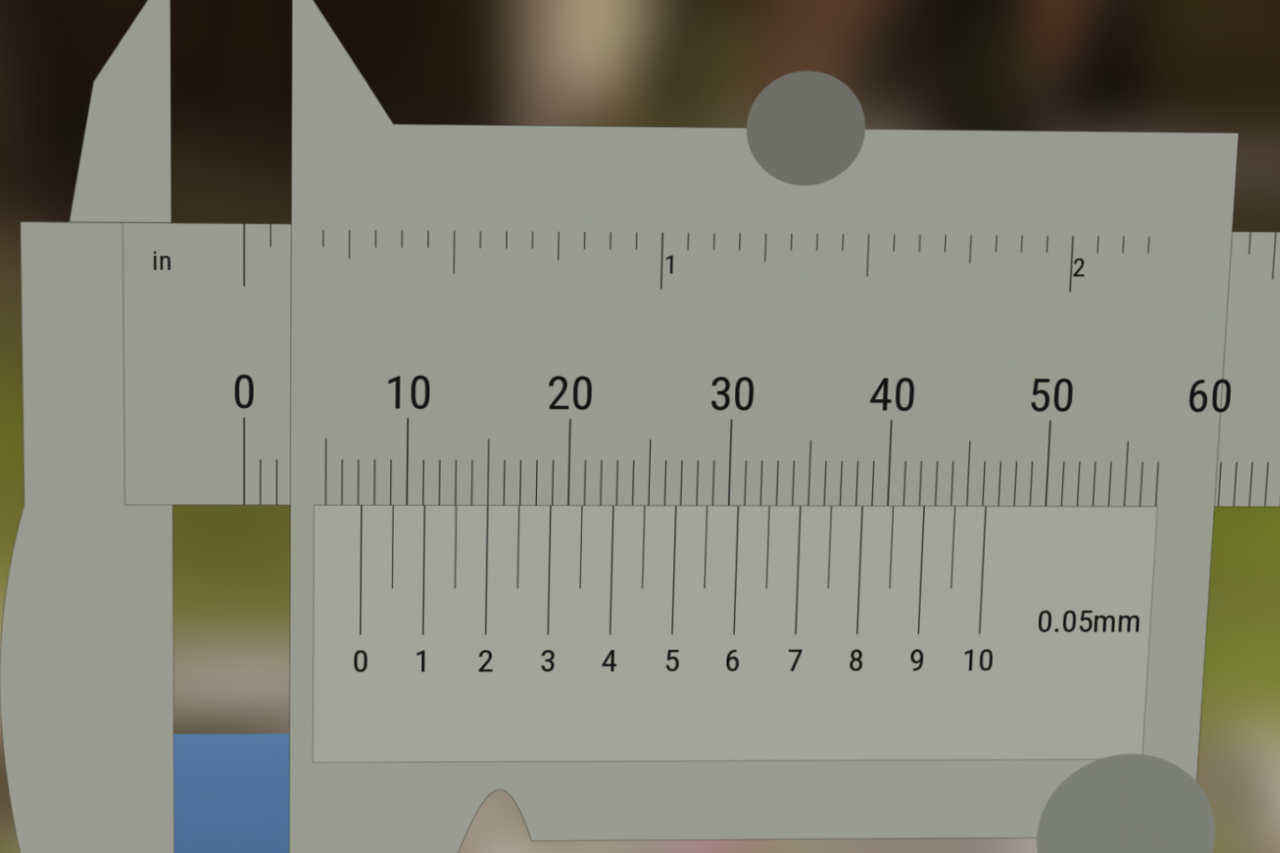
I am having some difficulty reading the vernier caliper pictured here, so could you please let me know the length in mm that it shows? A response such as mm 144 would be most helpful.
mm 7.2
